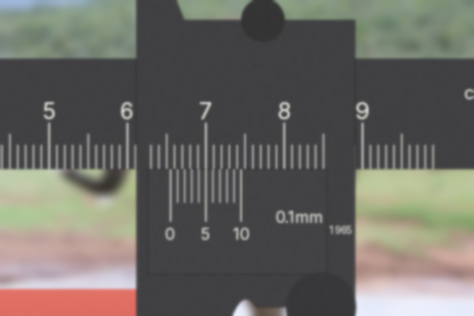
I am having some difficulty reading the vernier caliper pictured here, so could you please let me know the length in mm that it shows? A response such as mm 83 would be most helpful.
mm 65.5
